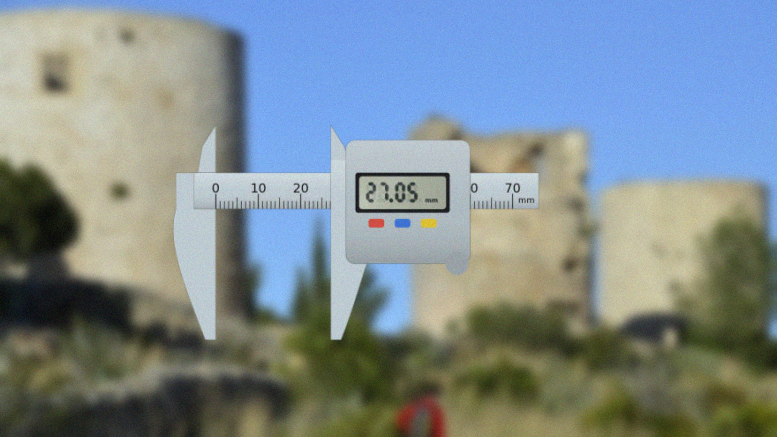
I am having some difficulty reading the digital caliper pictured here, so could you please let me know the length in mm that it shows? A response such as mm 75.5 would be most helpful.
mm 27.05
